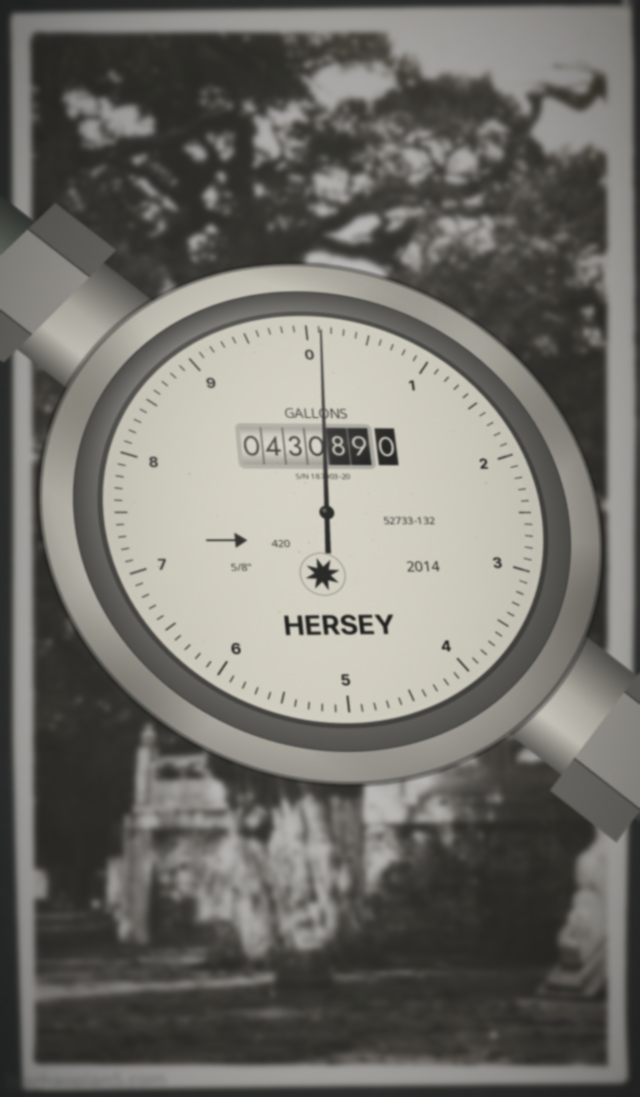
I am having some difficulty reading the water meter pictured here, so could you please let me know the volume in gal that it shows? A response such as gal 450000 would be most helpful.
gal 430890.1
